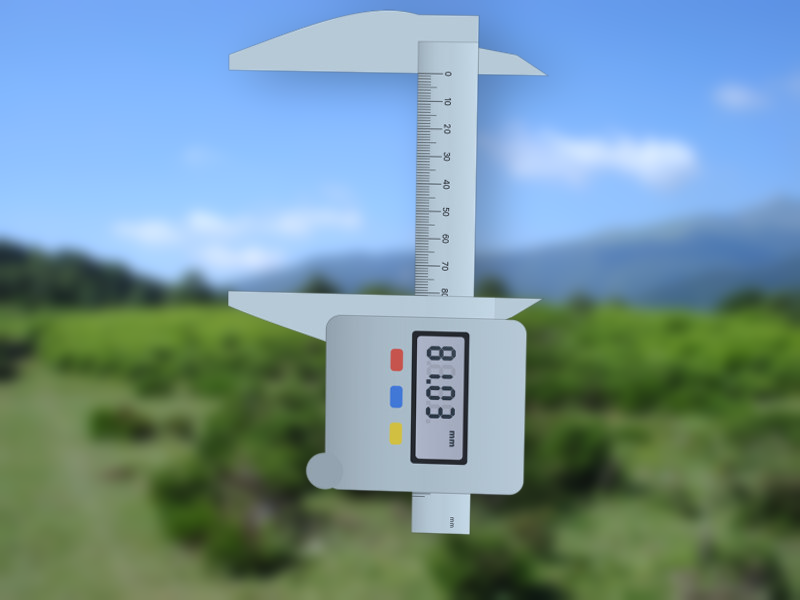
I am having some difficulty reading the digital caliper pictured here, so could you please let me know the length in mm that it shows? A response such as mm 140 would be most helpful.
mm 81.03
